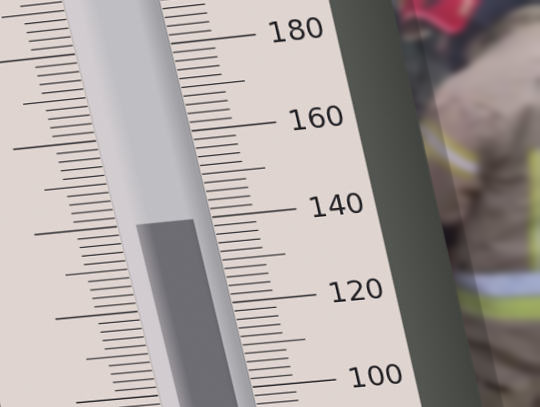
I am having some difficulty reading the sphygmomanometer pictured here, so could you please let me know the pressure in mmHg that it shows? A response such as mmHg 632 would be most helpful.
mmHg 140
